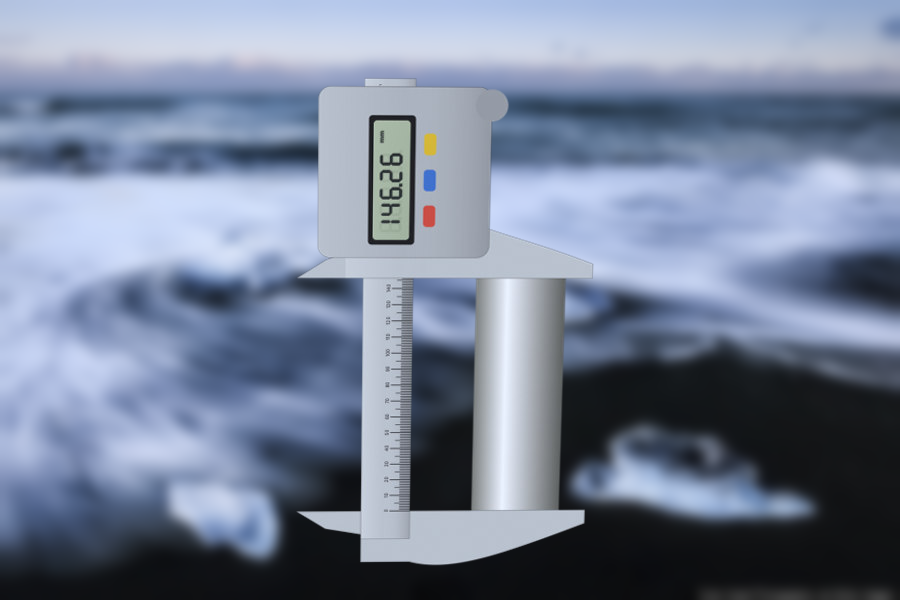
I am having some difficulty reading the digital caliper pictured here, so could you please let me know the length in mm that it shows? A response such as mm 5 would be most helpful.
mm 146.26
